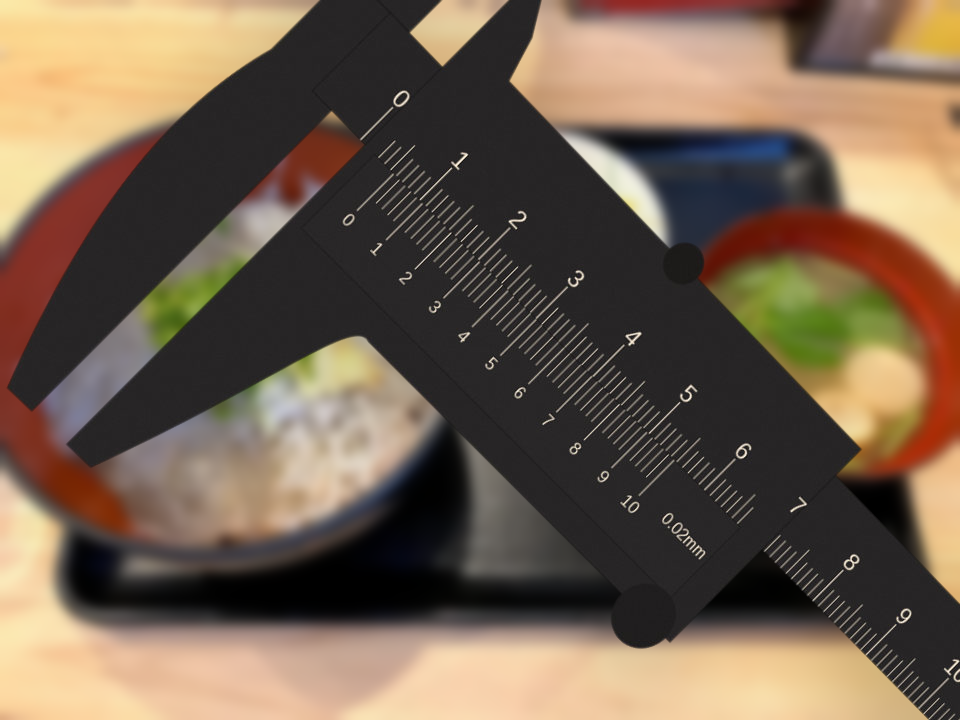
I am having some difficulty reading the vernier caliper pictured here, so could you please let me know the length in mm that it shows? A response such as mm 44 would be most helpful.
mm 5.6
